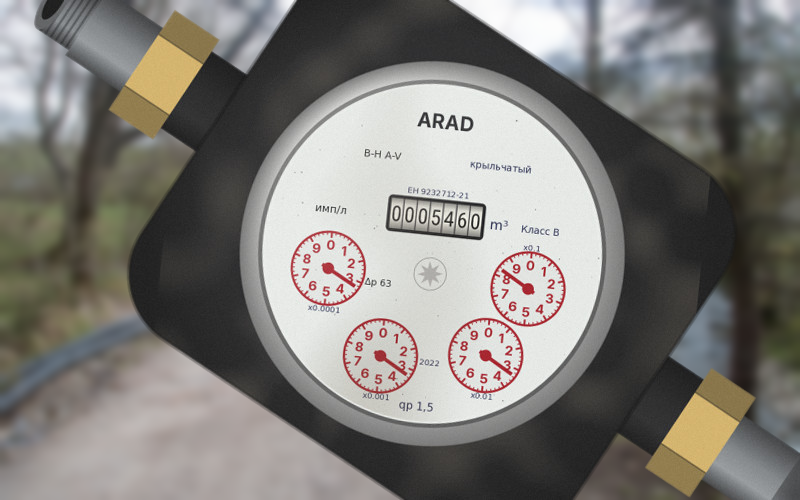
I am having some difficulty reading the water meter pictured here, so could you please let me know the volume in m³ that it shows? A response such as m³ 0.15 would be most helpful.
m³ 5460.8333
